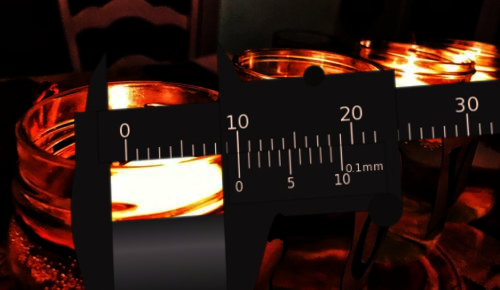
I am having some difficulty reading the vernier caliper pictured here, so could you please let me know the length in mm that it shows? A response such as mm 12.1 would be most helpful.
mm 10.0
